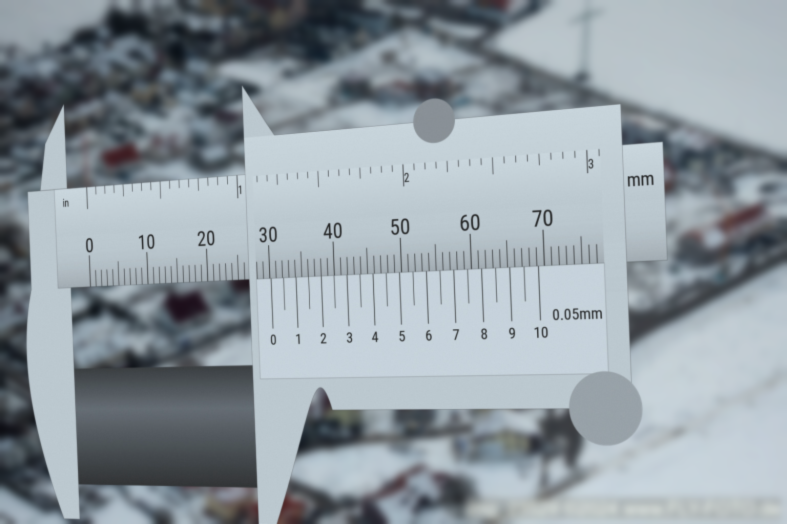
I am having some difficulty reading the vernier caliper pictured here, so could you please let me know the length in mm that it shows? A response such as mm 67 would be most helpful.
mm 30.2
